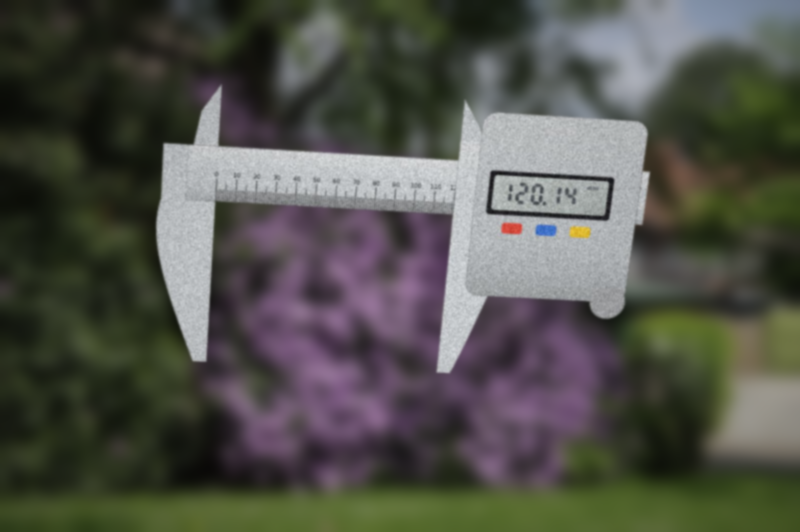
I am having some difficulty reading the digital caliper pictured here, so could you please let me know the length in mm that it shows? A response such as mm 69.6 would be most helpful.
mm 120.14
